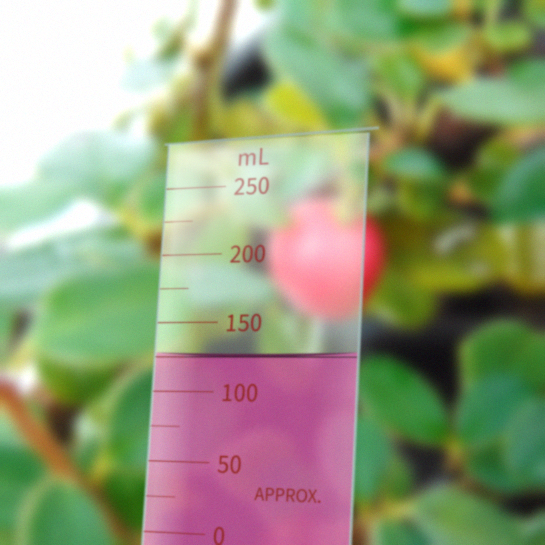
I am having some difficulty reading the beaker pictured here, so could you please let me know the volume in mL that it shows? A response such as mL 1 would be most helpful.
mL 125
